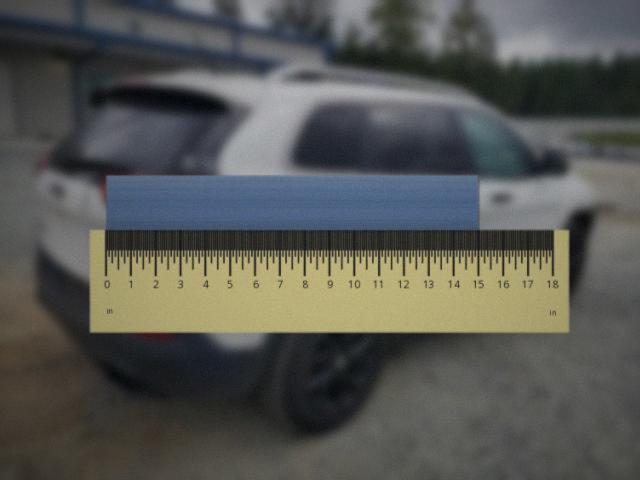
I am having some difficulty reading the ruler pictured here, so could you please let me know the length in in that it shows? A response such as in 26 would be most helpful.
in 15
